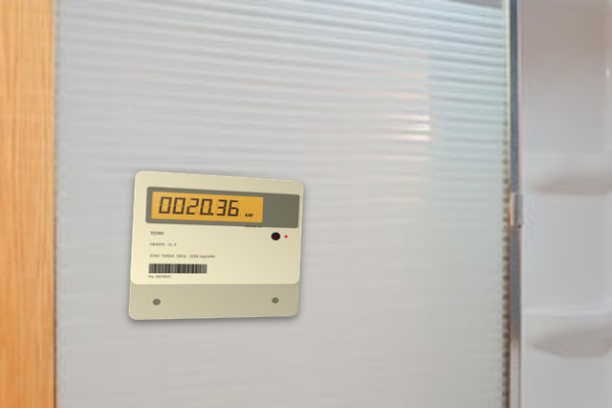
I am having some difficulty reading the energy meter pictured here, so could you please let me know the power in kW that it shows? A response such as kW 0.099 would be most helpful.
kW 20.36
